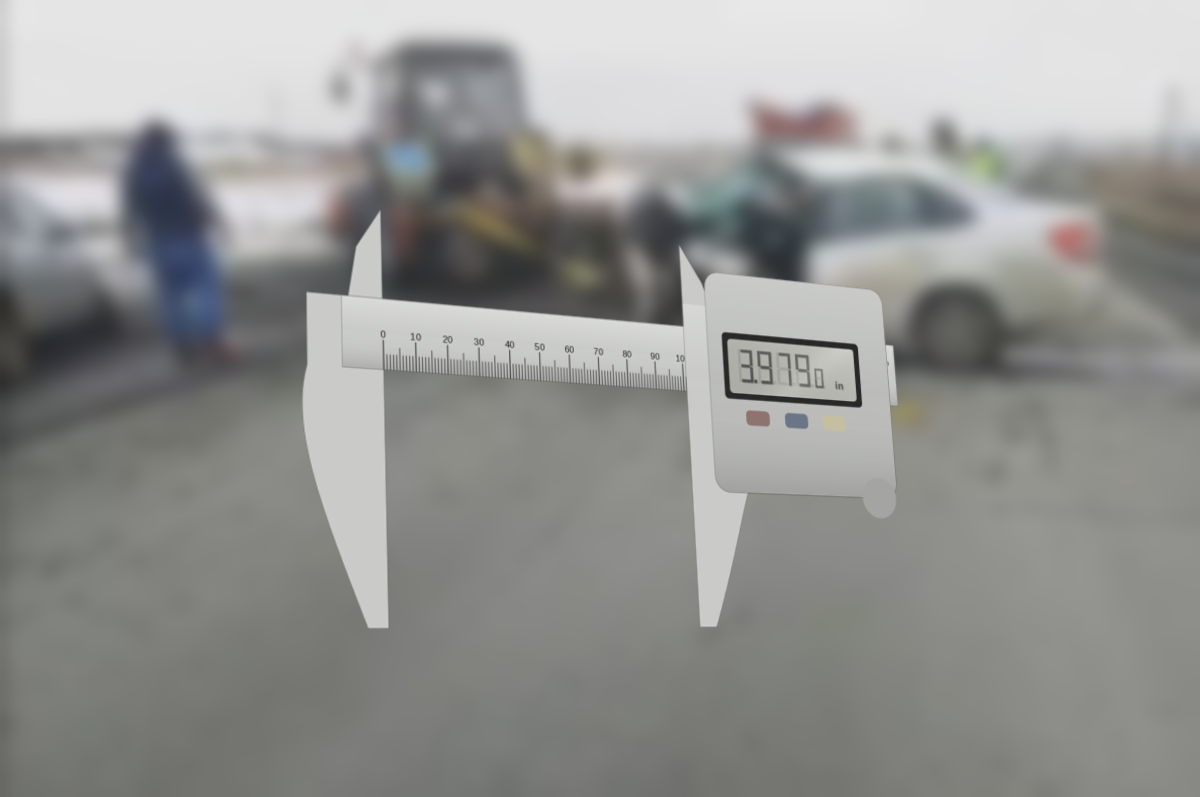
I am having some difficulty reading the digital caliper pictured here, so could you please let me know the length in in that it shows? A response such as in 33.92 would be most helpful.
in 3.9790
